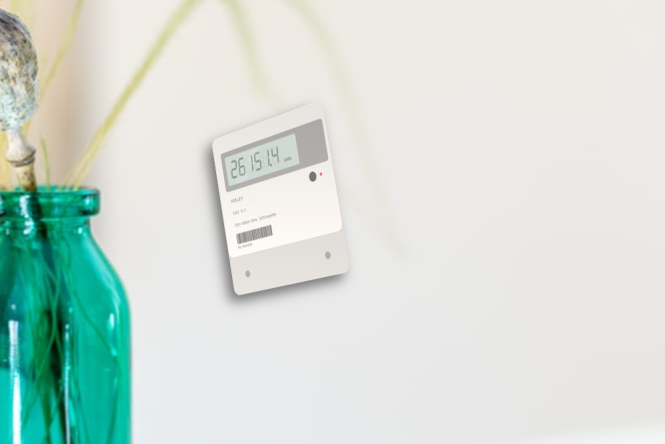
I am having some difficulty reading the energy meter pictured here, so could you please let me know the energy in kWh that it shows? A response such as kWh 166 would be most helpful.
kWh 26151.4
